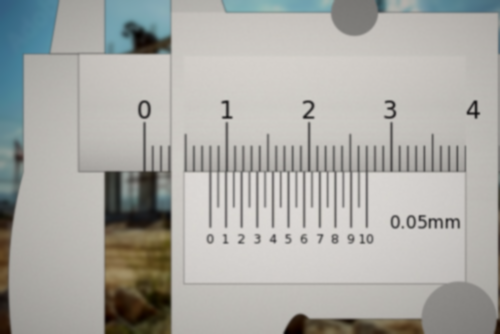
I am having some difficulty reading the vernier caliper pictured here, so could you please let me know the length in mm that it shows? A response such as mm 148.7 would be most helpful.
mm 8.0
